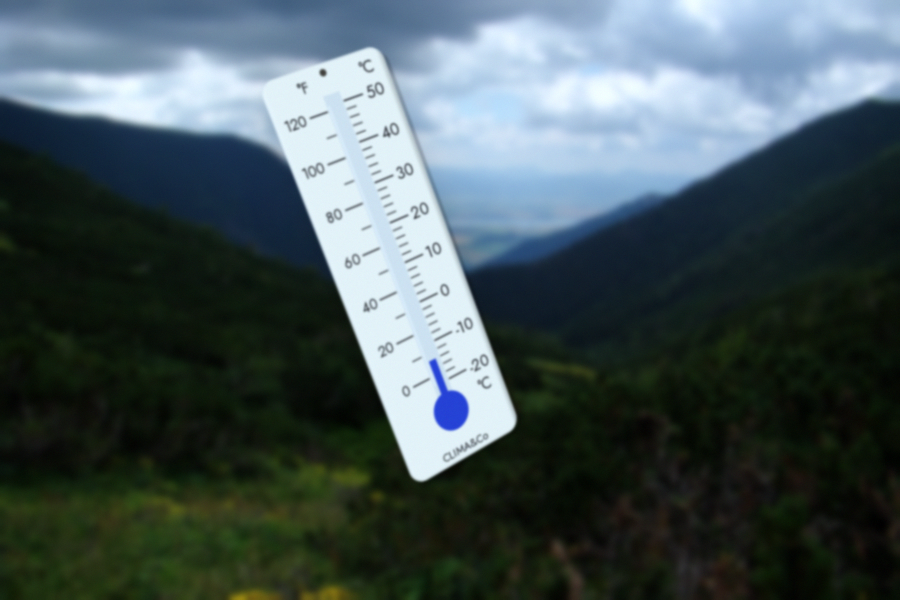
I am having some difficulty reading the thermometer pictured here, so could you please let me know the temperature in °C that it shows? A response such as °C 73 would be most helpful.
°C -14
